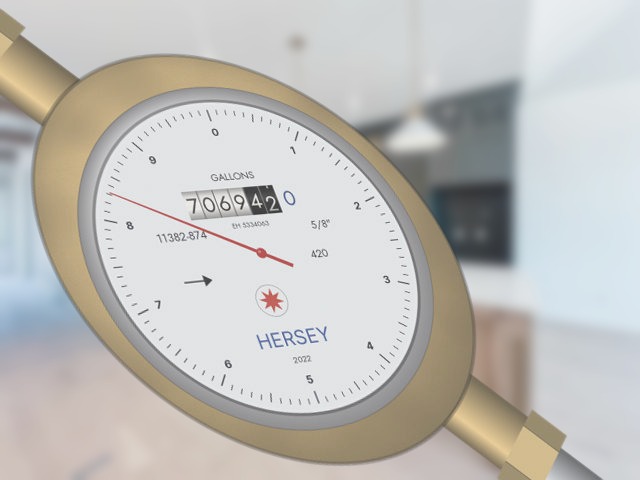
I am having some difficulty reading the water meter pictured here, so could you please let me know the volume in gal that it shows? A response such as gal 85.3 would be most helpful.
gal 7069418.3
